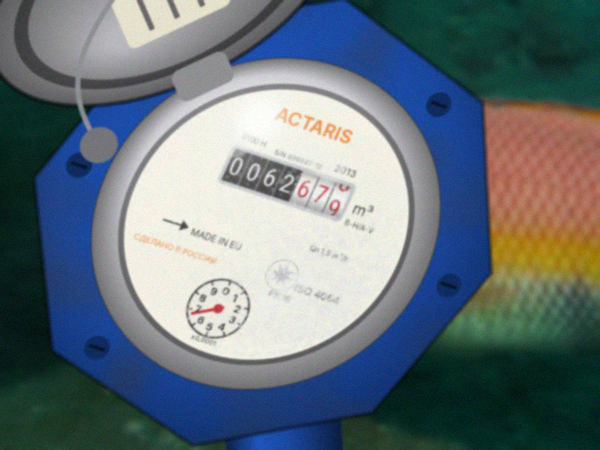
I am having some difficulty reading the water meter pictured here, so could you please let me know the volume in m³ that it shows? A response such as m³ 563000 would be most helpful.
m³ 62.6786
